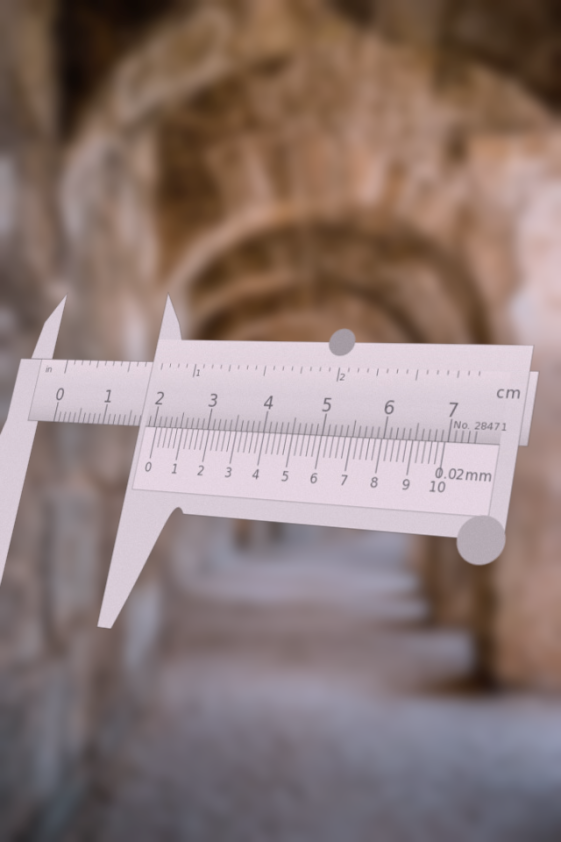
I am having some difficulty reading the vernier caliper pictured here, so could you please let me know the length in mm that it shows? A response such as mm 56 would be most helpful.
mm 20.5
